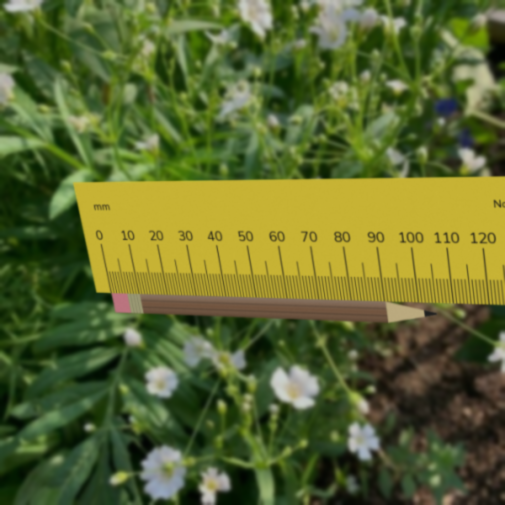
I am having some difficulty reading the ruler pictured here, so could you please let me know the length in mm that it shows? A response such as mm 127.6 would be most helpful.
mm 105
